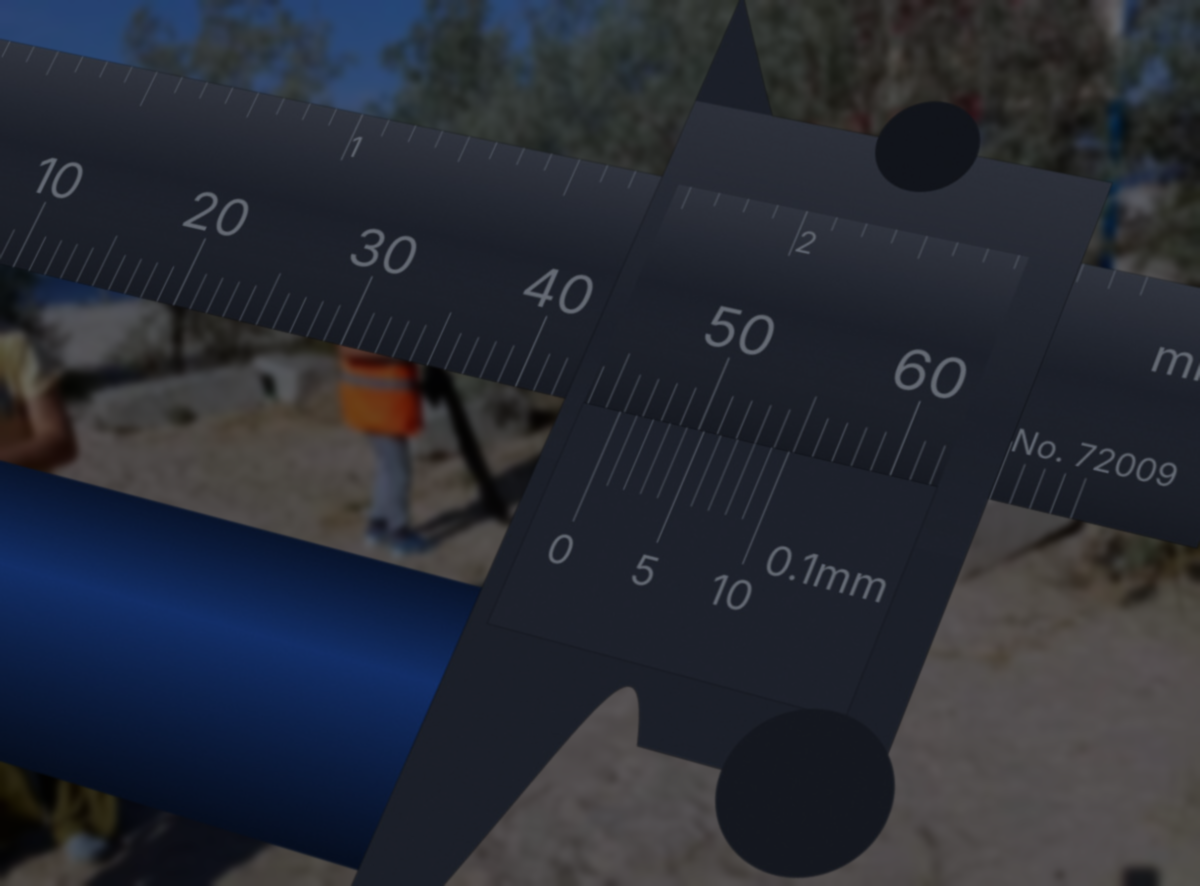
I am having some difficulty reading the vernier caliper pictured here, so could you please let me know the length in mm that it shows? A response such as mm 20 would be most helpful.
mm 45.8
